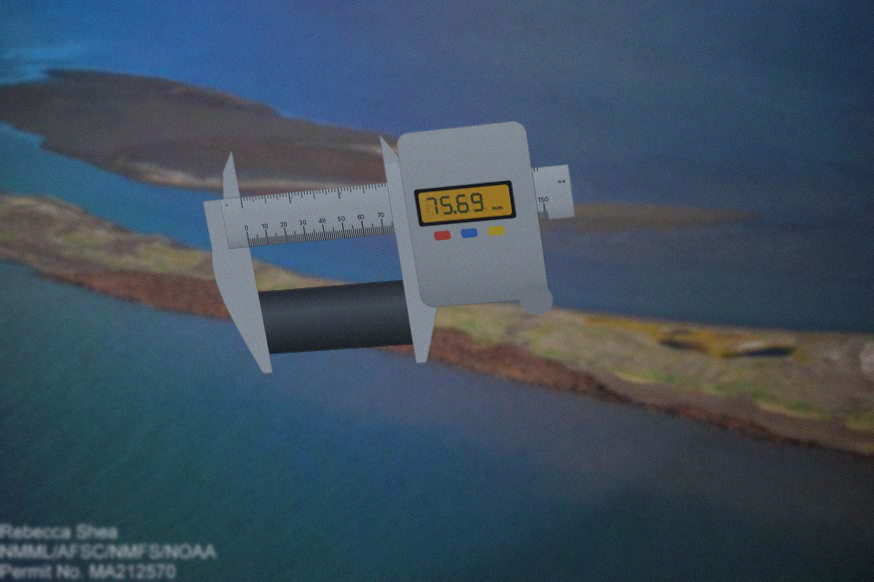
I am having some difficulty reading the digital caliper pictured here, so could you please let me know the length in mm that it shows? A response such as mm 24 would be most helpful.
mm 75.69
